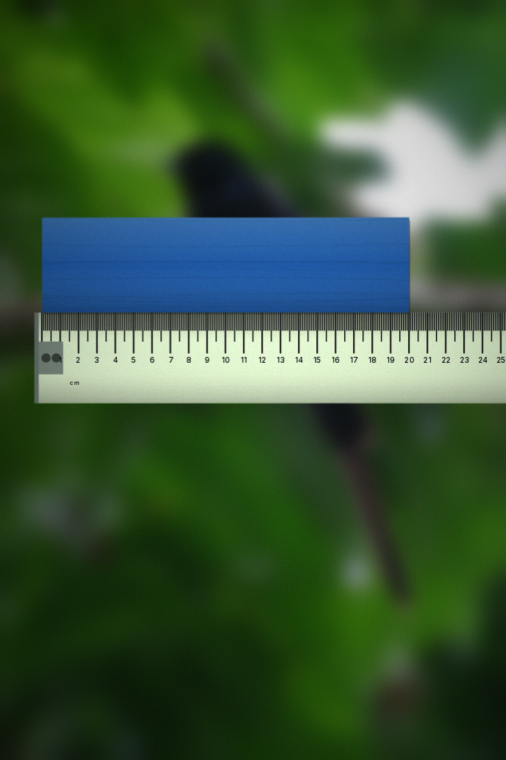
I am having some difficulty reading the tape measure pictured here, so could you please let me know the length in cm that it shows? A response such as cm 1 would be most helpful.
cm 20
